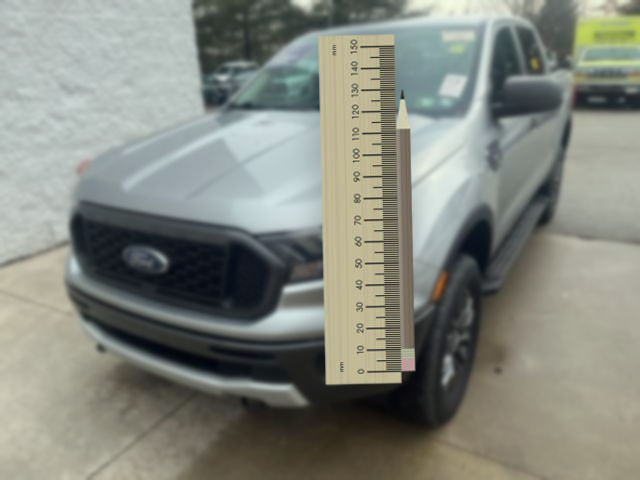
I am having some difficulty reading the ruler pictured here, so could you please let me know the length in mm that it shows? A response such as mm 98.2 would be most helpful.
mm 130
